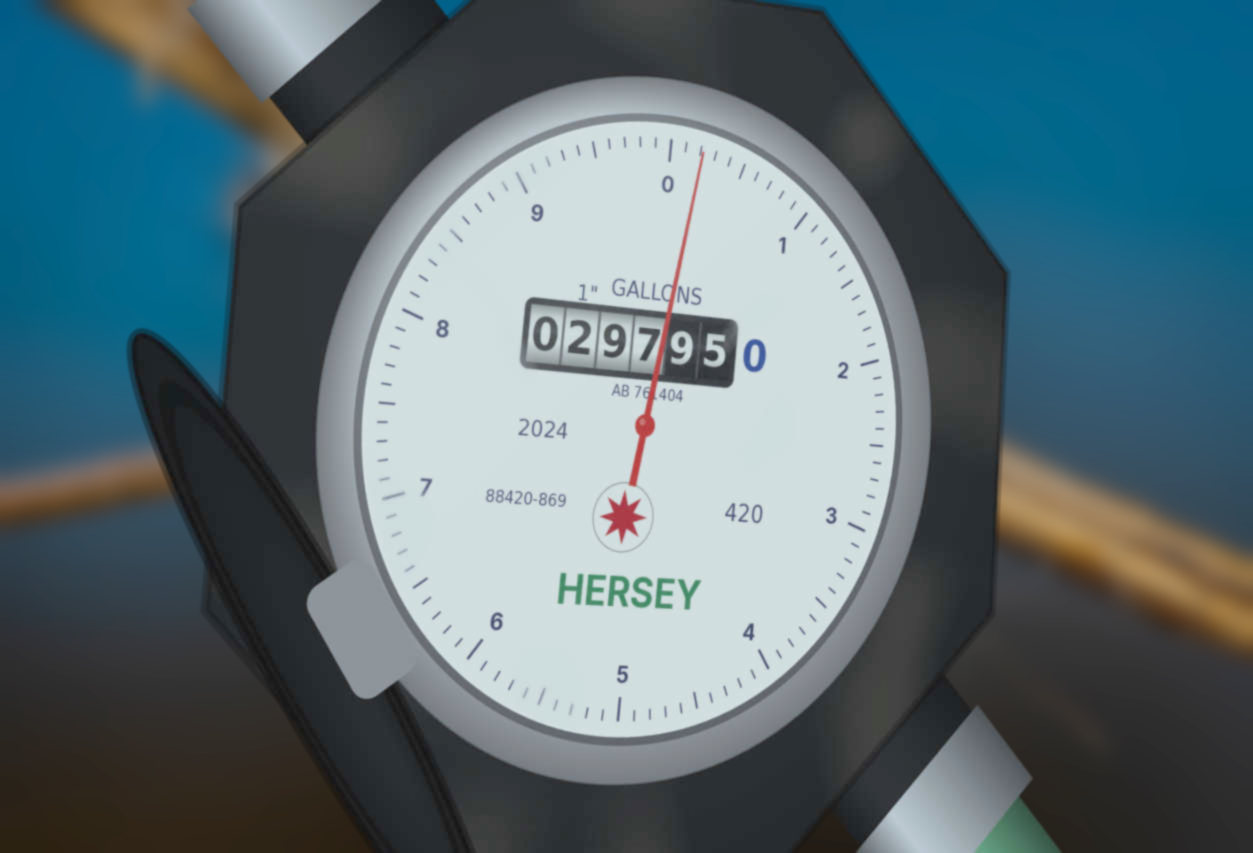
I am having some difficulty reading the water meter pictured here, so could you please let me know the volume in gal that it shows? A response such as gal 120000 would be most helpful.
gal 297950.2
